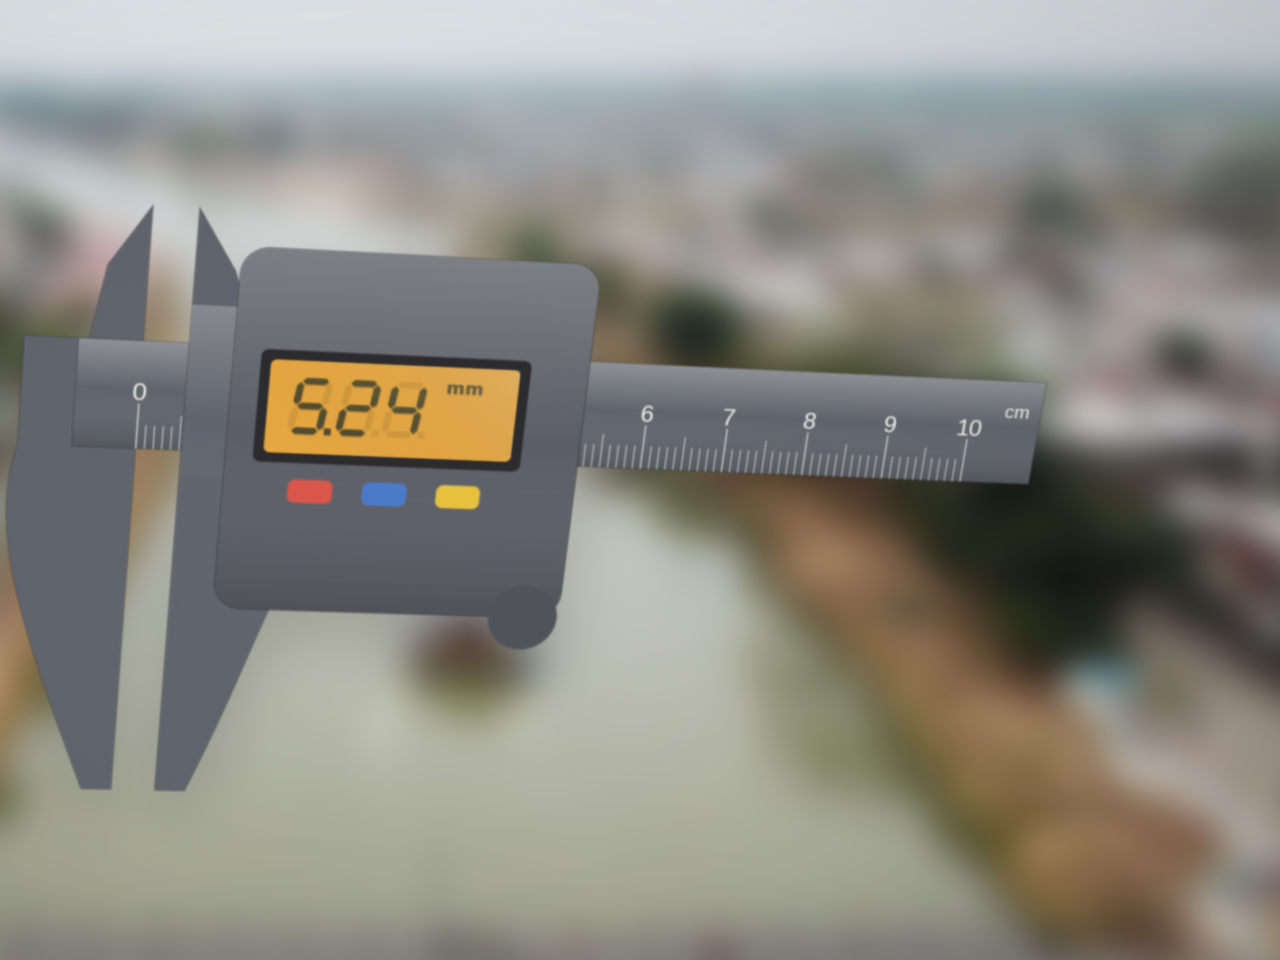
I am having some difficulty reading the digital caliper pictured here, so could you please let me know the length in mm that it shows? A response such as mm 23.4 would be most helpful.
mm 5.24
